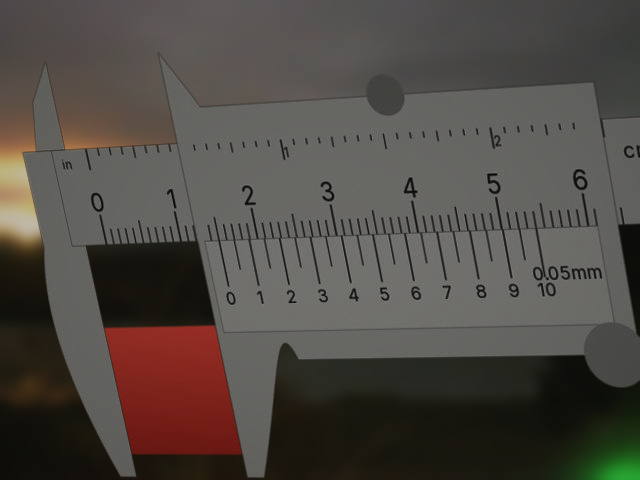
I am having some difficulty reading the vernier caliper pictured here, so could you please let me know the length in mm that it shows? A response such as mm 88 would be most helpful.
mm 15.0
